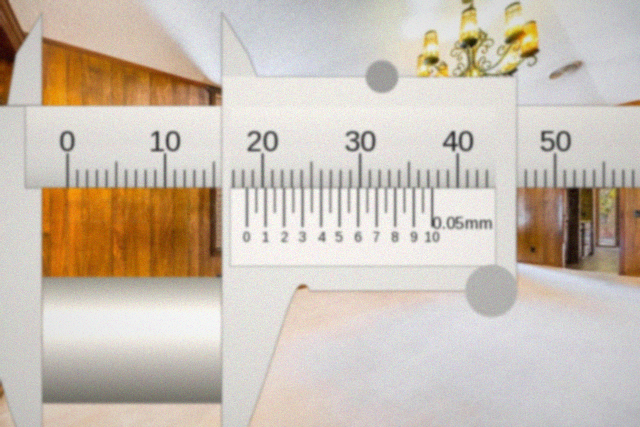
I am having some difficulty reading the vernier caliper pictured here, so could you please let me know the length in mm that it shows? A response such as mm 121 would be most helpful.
mm 18.4
